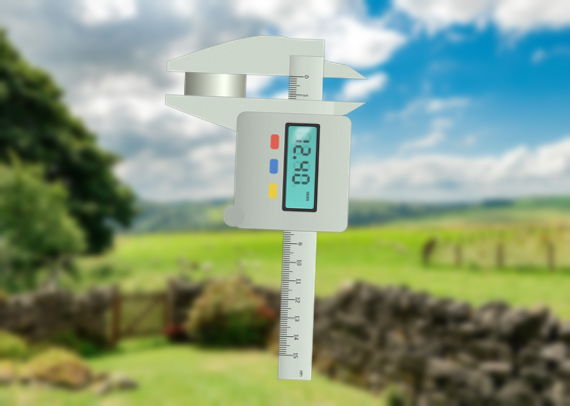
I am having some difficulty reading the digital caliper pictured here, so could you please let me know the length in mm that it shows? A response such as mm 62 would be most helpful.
mm 12.40
